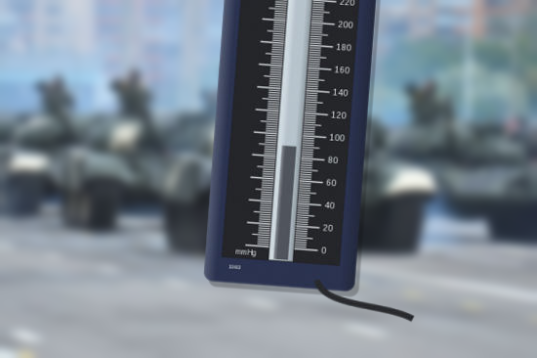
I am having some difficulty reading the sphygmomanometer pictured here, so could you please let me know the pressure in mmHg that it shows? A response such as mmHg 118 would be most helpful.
mmHg 90
